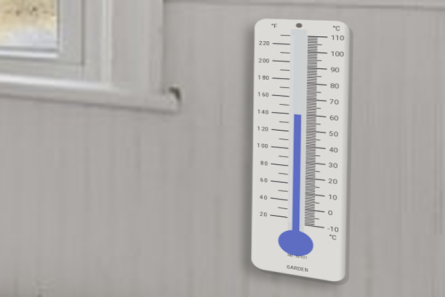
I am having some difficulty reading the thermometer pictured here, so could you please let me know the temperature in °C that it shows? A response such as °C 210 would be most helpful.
°C 60
